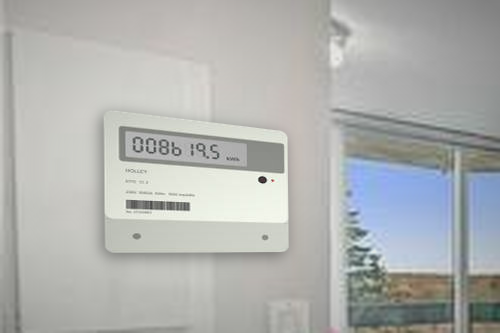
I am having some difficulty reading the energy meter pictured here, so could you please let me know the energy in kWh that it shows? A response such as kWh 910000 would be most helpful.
kWh 8619.5
